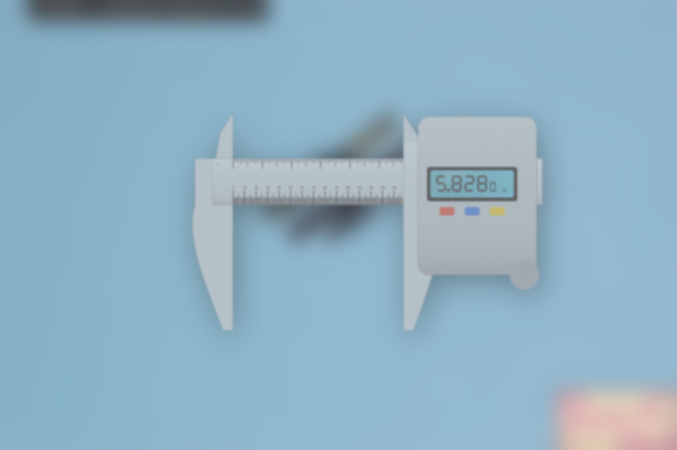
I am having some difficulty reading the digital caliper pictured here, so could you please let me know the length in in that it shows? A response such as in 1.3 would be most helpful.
in 5.8280
